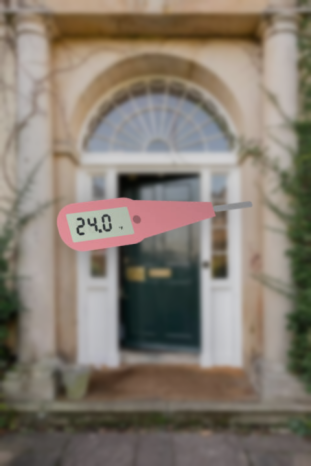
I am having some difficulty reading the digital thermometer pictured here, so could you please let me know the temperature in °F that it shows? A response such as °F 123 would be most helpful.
°F 24.0
